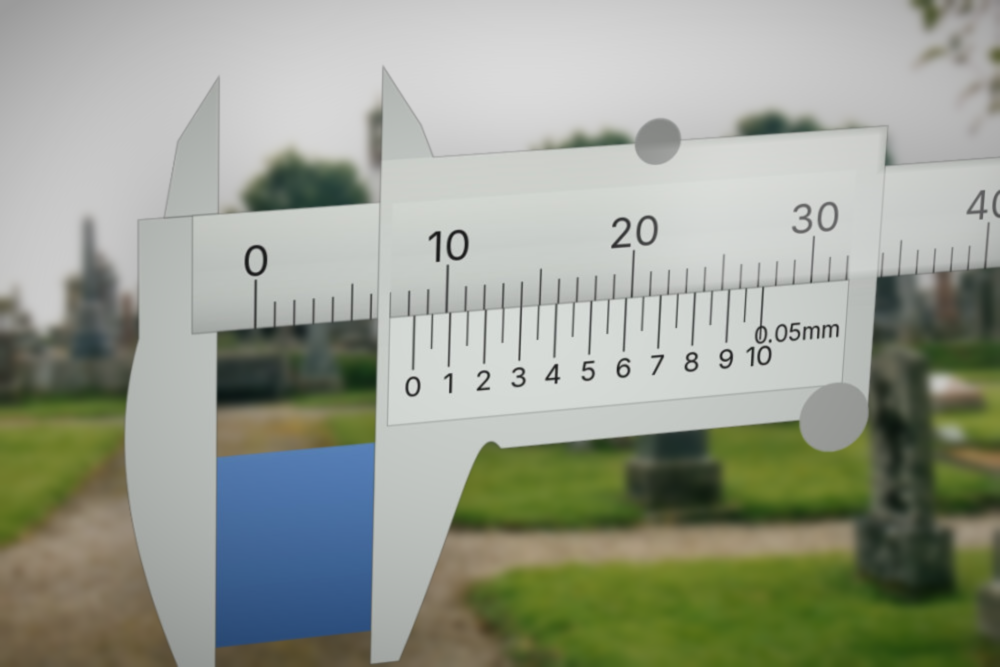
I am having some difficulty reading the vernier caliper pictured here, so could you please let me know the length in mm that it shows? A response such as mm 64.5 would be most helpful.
mm 8.3
